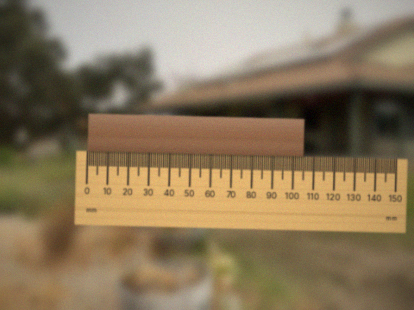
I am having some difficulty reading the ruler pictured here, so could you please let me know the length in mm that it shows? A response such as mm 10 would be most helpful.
mm 105
